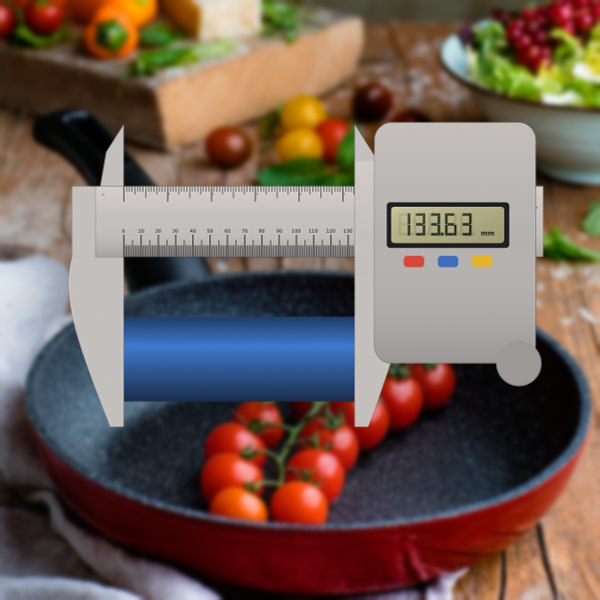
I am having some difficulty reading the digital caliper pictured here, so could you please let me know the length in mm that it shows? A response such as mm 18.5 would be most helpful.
mm 133.63
